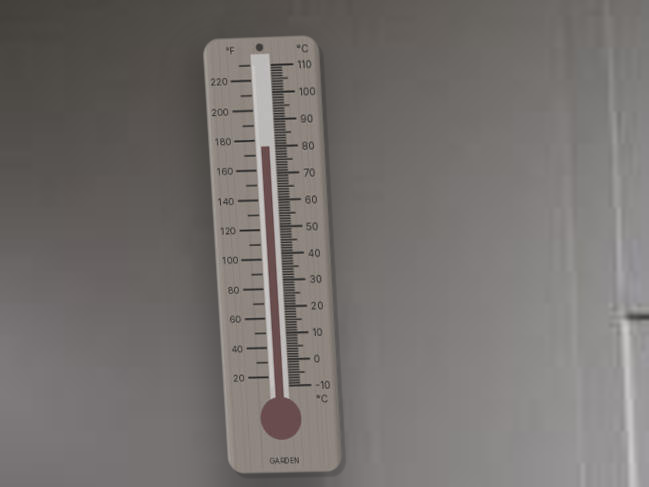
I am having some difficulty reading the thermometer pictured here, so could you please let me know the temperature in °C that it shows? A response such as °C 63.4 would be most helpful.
°C 80
